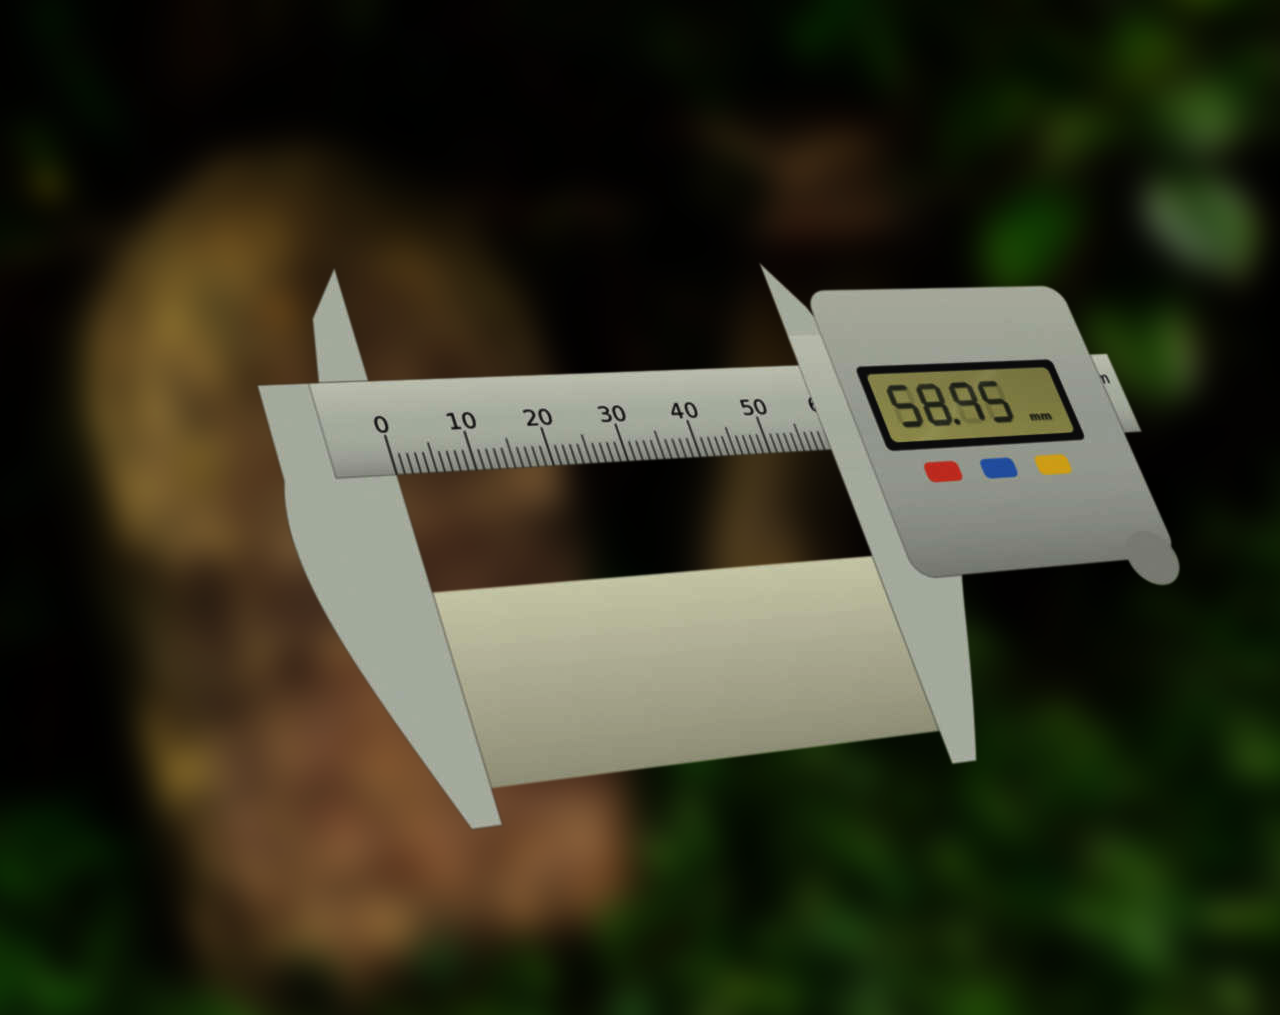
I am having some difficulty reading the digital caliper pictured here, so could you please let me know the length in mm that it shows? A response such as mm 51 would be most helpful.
mm 58.95
